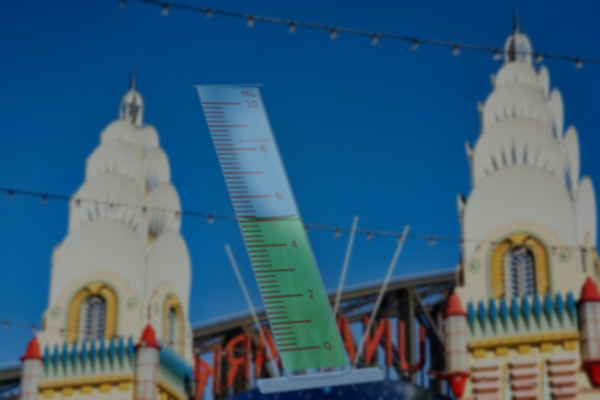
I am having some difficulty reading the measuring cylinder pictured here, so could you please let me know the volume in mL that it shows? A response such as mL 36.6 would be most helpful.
mL 5
